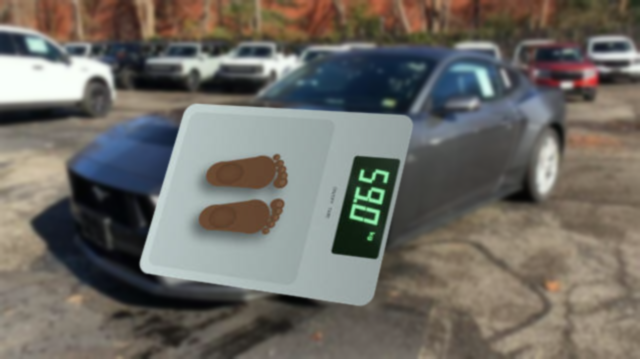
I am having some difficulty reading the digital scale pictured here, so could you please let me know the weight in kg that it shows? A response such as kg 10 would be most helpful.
kg 59.0
